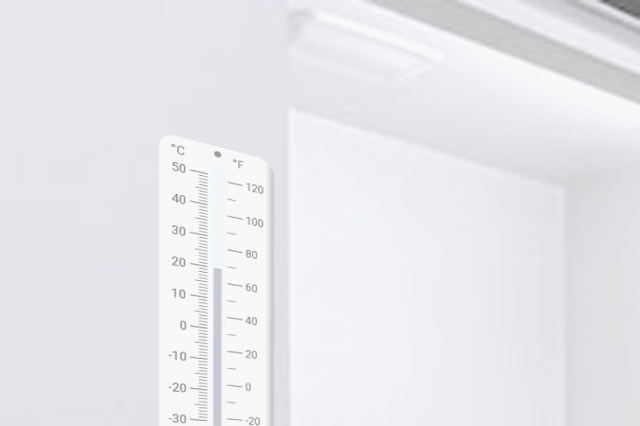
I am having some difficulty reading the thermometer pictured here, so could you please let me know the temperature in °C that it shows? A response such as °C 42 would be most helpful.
°C 20
